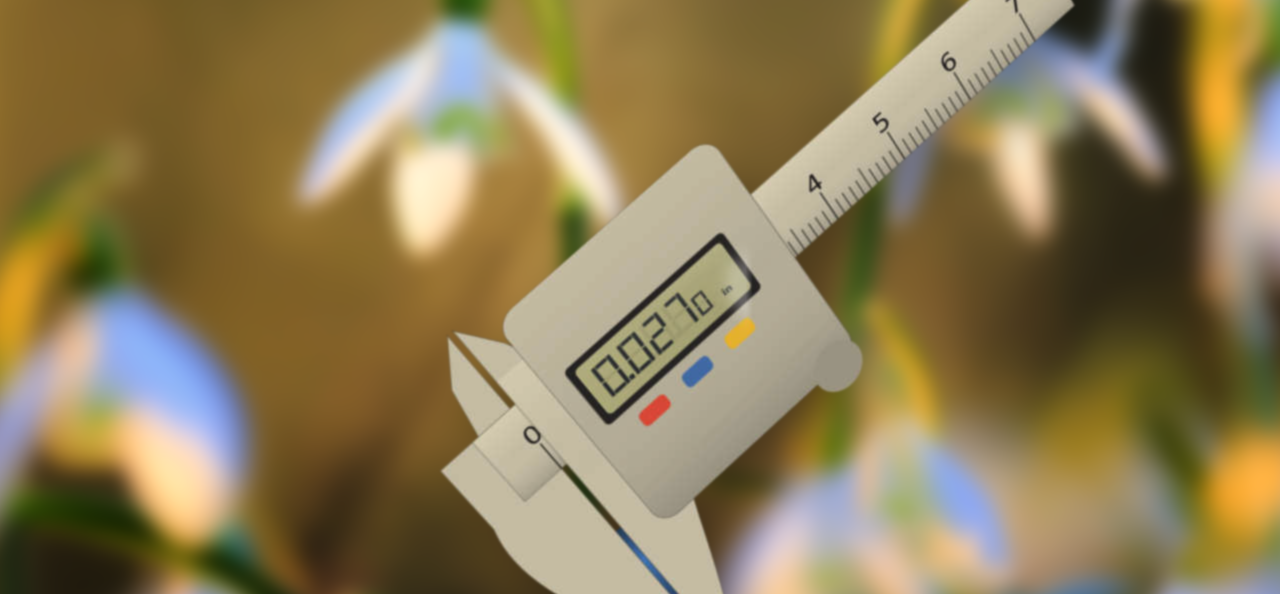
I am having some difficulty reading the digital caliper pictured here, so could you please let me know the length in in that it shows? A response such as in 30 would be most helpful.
in 0.0270
